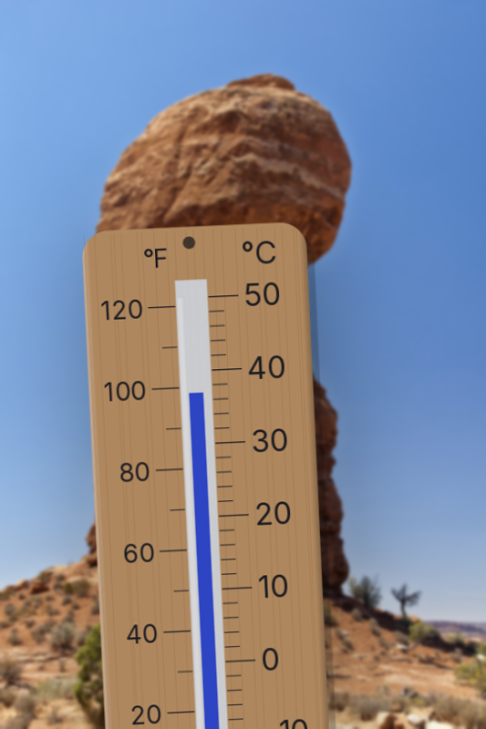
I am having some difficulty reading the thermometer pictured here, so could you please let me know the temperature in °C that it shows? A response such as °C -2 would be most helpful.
°C 37
